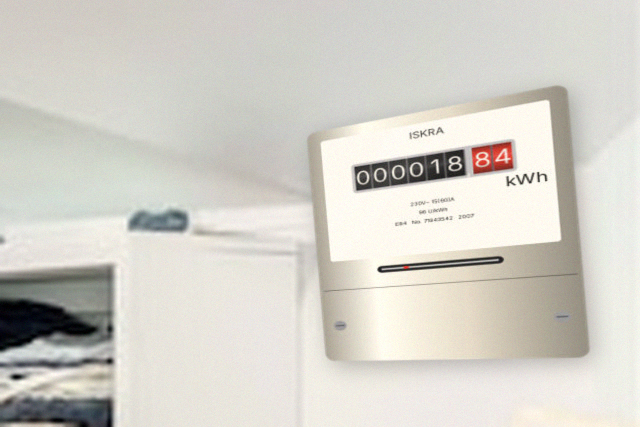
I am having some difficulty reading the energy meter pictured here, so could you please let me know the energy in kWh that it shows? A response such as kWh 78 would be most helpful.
kWh 18.84
